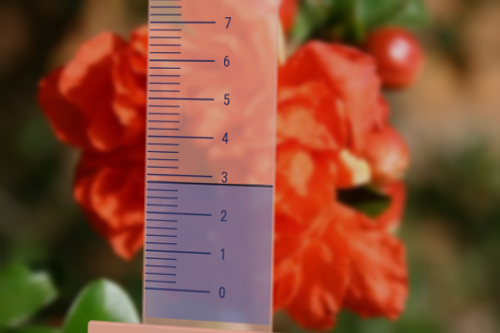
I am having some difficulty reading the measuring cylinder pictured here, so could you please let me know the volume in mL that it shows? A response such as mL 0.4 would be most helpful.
mL 2.8
